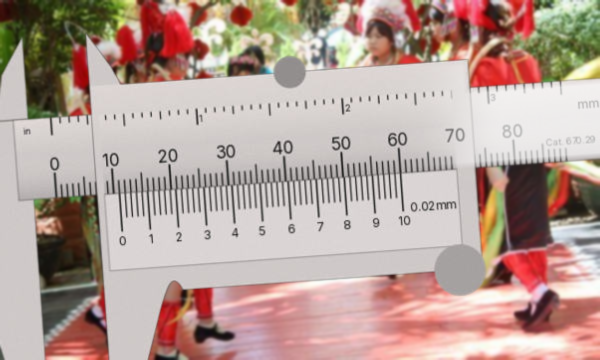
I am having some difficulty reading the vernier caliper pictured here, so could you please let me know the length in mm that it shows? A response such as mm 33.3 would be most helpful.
mm 11.0
